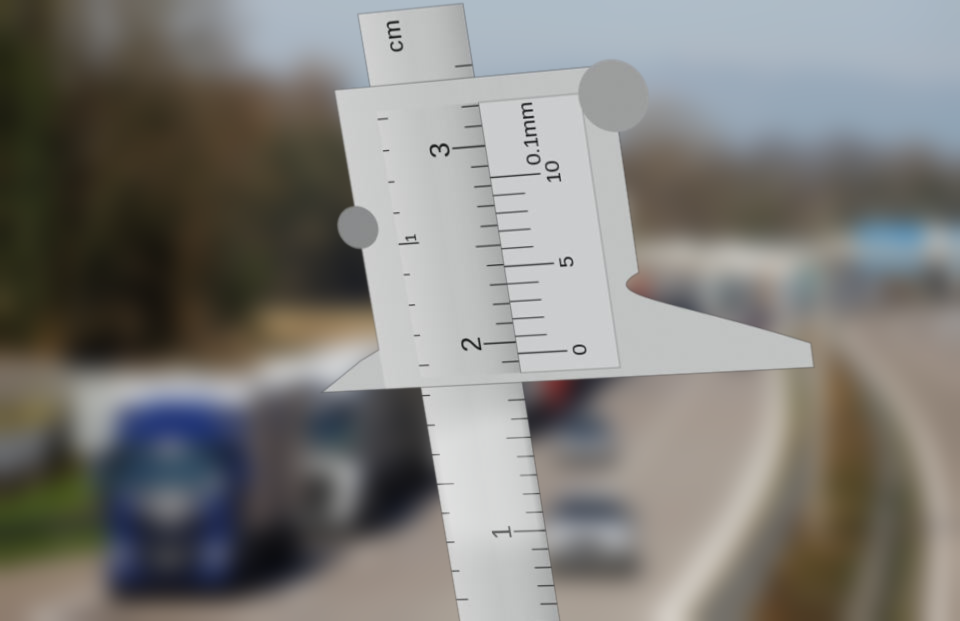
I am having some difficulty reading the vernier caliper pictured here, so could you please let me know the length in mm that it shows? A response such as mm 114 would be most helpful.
mm 19.4
